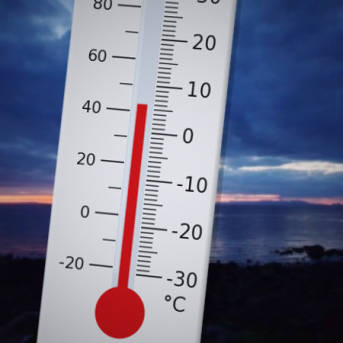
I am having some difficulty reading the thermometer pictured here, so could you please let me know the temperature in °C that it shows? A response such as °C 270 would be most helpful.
°C 6
